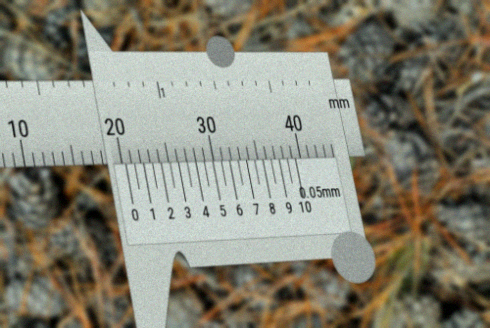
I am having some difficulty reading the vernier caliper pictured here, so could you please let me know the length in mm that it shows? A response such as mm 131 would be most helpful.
mm 20.4
